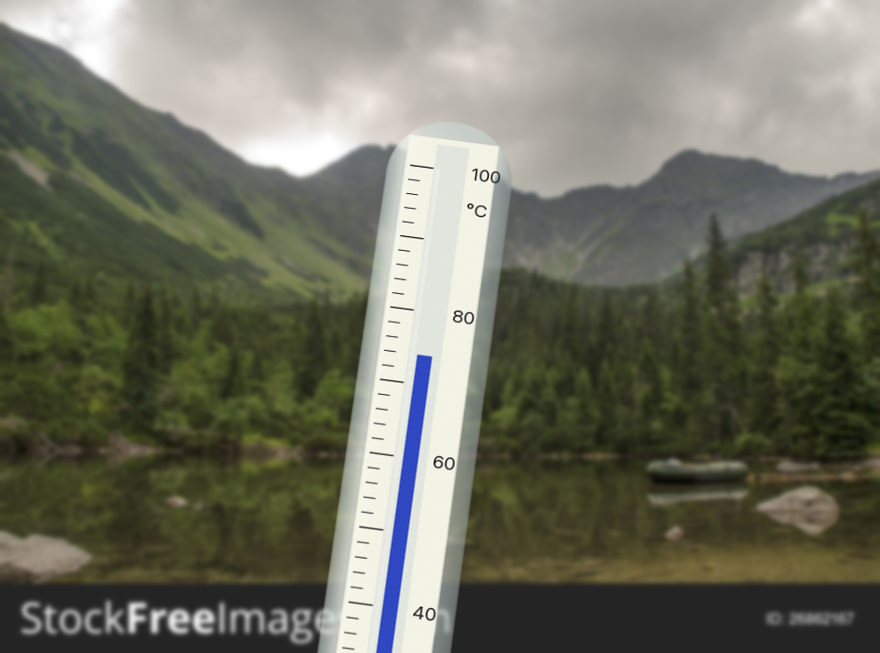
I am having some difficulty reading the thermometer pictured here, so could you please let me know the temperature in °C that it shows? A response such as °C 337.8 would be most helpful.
°C 74
